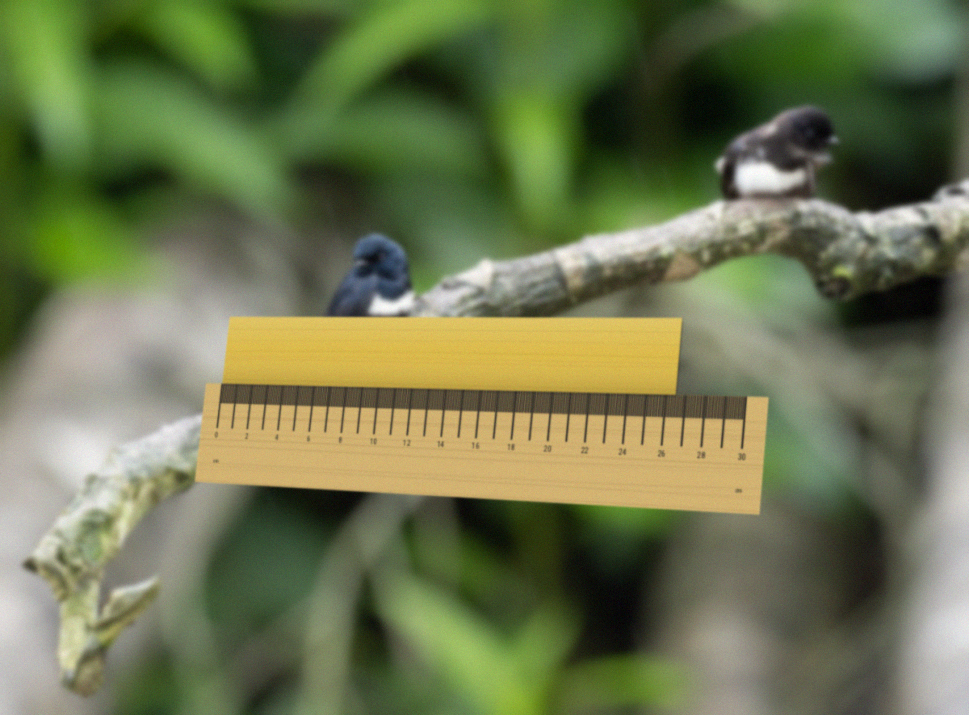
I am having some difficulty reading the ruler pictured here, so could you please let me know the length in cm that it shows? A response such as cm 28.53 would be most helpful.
cm 26.5
